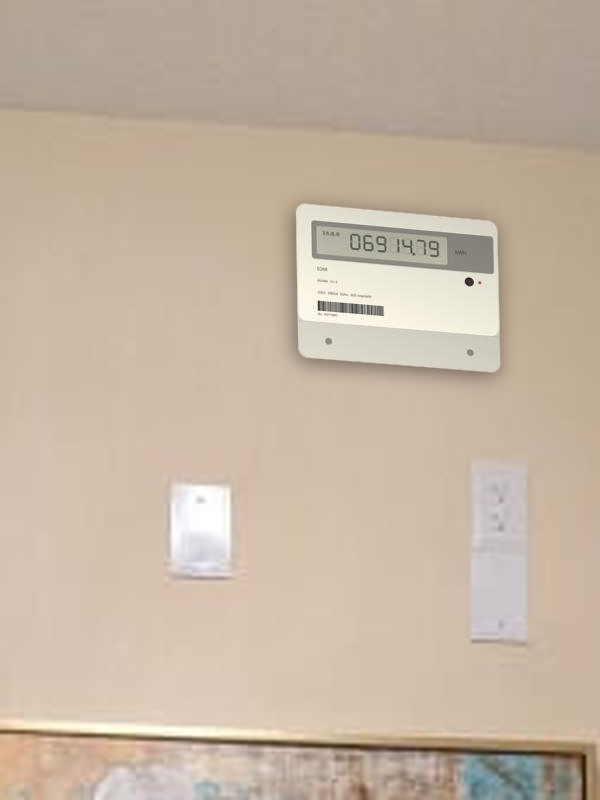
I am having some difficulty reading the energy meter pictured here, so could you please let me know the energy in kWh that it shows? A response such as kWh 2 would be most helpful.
kWh 6914.79
